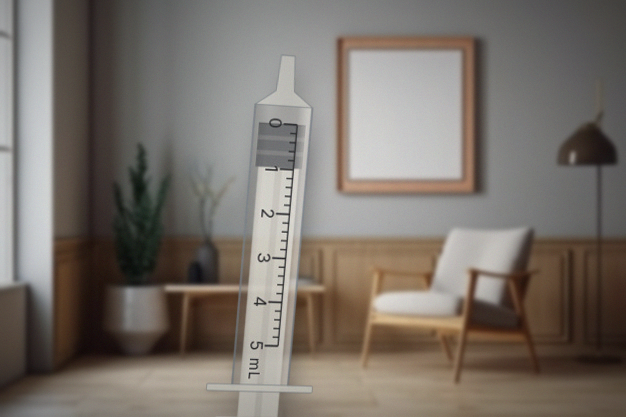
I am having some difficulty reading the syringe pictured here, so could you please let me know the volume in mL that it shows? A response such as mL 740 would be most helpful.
mL 0
